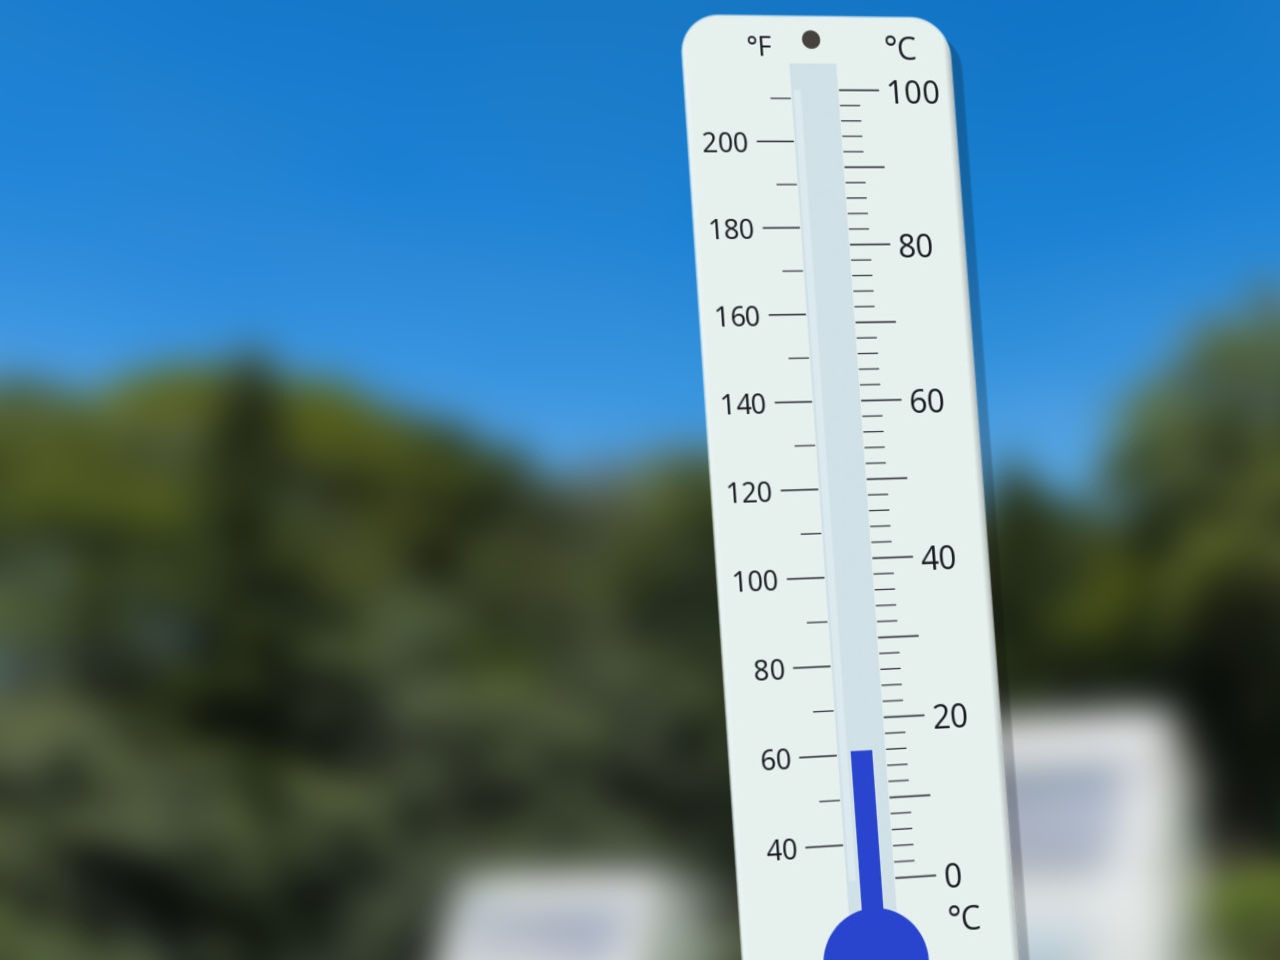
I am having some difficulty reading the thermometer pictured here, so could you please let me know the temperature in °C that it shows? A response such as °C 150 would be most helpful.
°C 16
